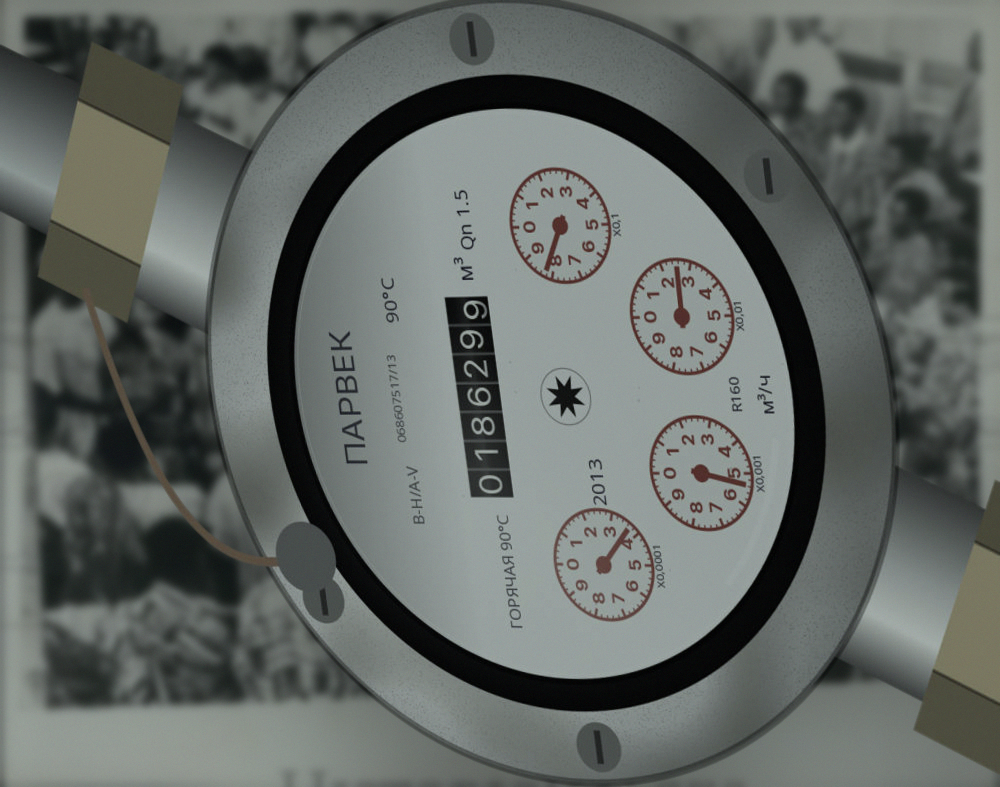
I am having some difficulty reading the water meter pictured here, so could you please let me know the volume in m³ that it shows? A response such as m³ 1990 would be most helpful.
m³ 186298.8253
